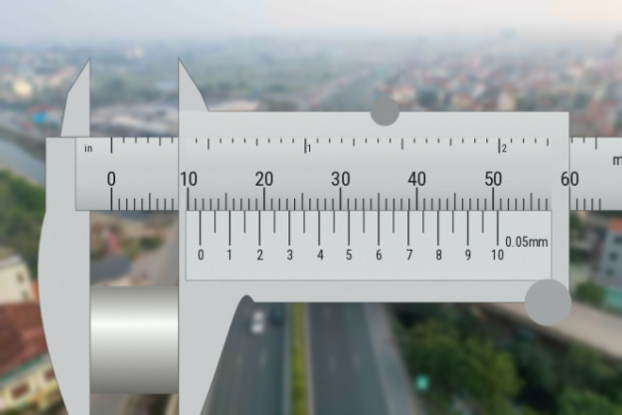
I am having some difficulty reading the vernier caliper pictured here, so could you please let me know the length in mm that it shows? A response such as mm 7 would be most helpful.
mm 11.6
